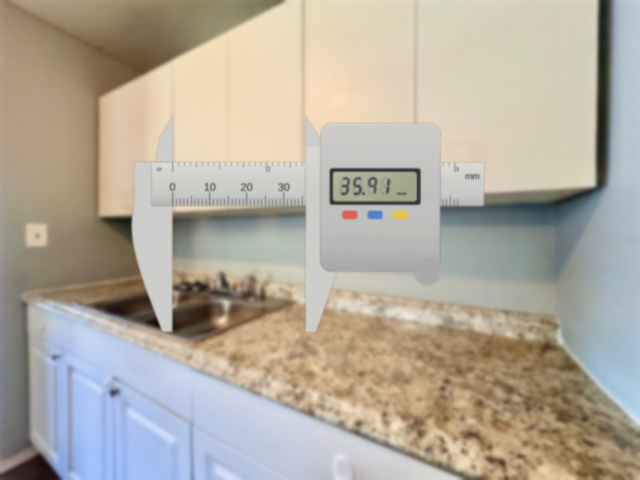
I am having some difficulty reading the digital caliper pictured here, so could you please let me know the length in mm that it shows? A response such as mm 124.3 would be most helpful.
mm 35.91
